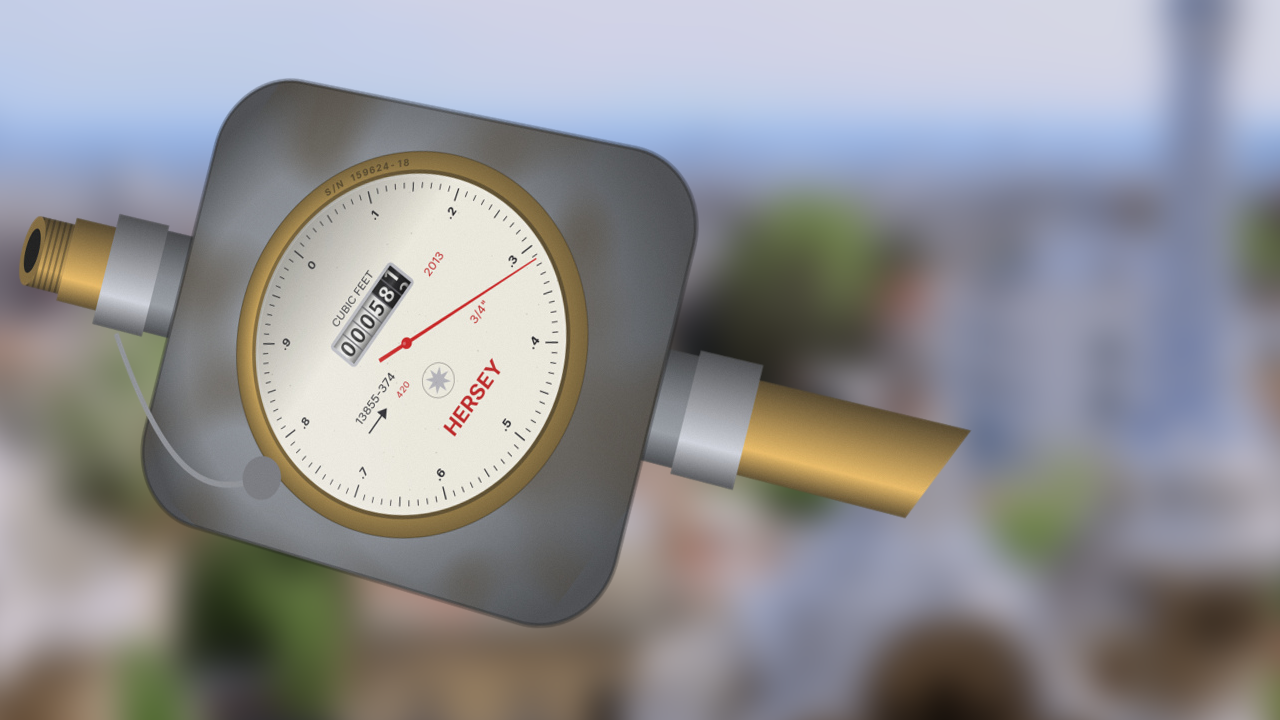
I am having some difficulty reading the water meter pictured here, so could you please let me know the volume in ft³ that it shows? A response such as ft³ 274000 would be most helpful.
ft³ 581.31
